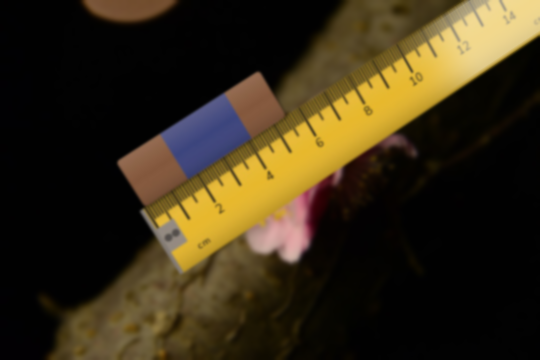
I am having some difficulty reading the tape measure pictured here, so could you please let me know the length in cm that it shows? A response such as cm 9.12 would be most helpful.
cm 5.5
